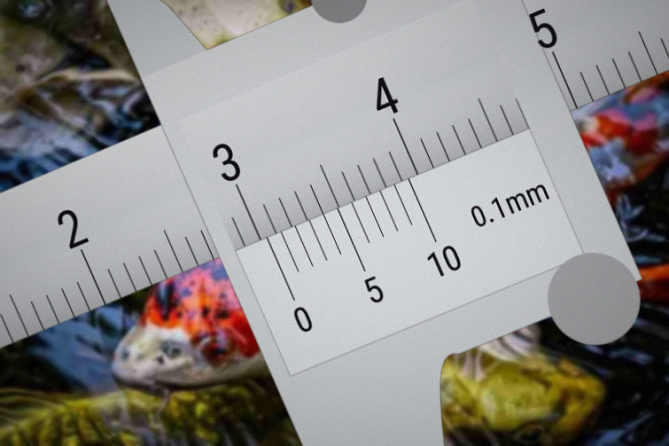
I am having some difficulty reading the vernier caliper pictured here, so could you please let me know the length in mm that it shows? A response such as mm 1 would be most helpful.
mm 30.4
